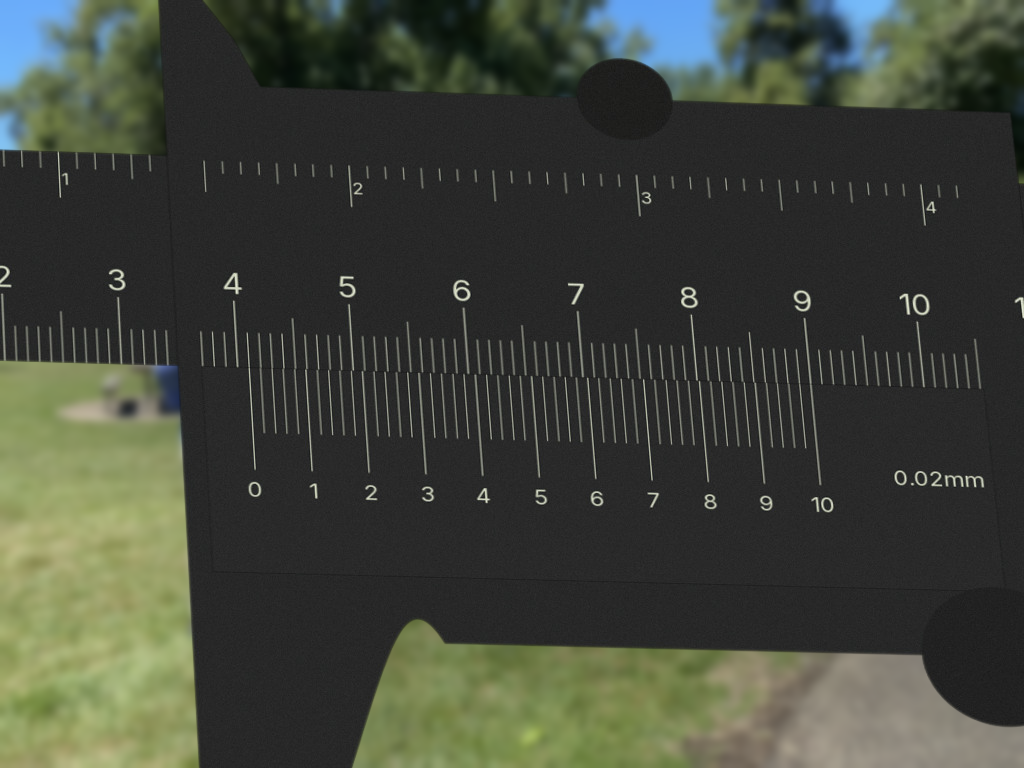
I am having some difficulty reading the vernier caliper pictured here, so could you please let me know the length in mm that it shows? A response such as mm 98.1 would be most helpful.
mm 41.0
